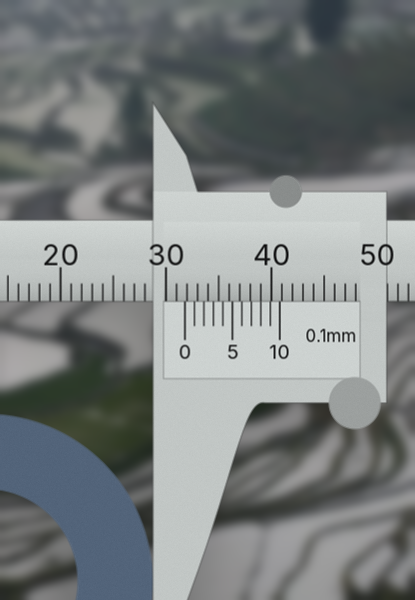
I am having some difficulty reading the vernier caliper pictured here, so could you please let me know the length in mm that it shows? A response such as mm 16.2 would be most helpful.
mm 31.8
